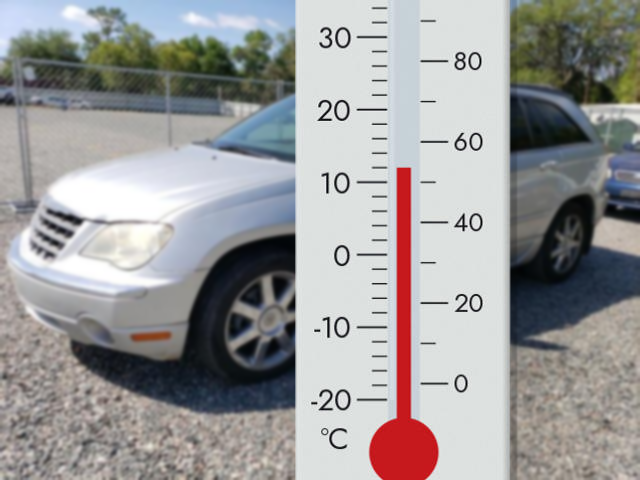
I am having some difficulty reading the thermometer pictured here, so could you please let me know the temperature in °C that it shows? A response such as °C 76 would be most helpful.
°C 12
